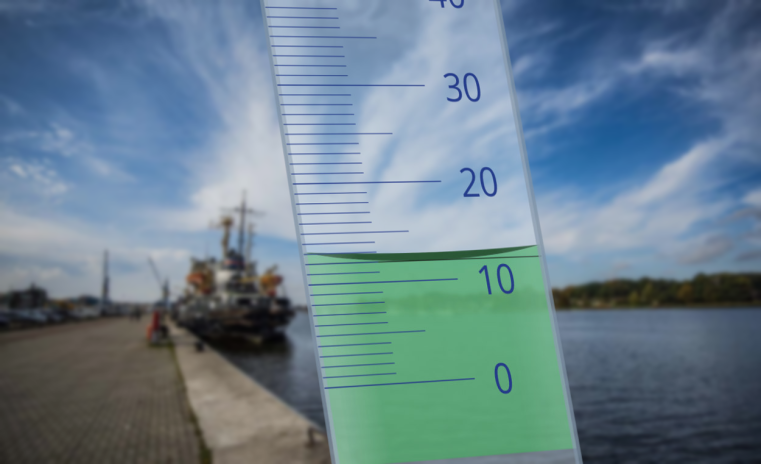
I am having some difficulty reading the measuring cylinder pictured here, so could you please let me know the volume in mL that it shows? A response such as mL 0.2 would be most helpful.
mL 12
